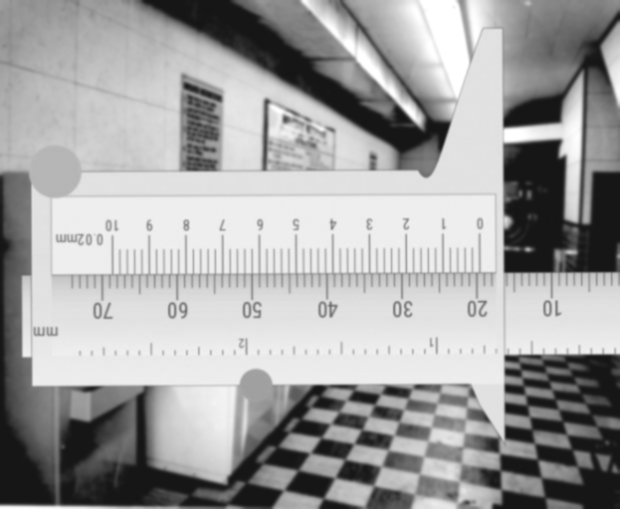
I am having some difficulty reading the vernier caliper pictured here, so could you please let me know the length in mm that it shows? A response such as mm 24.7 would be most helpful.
mm 19.6
